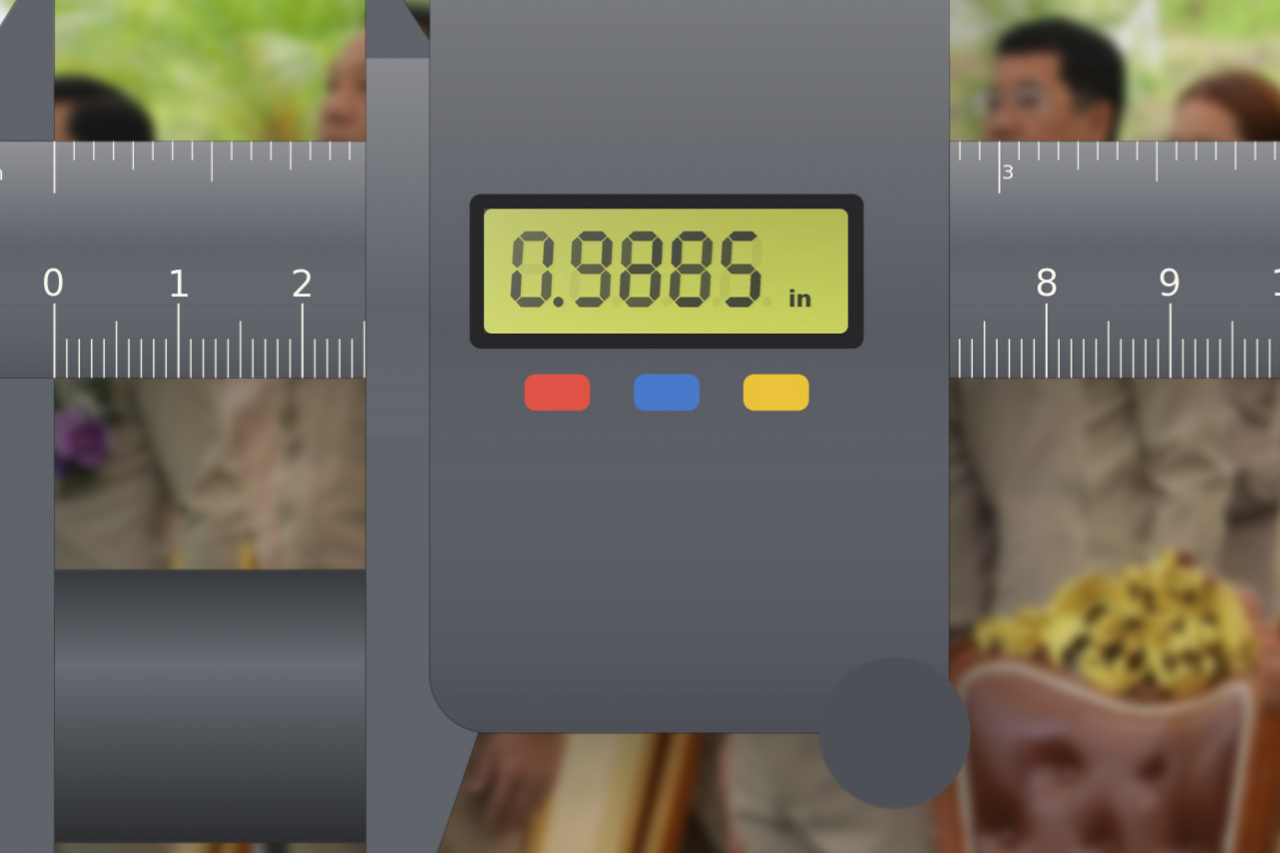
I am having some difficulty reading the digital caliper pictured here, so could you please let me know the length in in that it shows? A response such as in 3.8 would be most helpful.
in 0.9885
